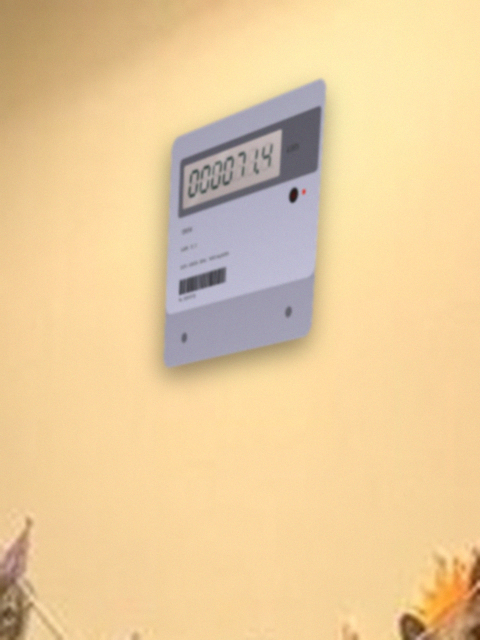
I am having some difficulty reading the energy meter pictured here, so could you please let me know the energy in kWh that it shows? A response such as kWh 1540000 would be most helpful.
kWh 71.4
